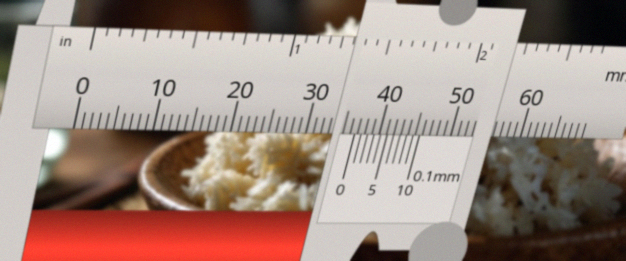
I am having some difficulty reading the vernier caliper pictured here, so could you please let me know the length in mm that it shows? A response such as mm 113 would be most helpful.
mm 36.6
